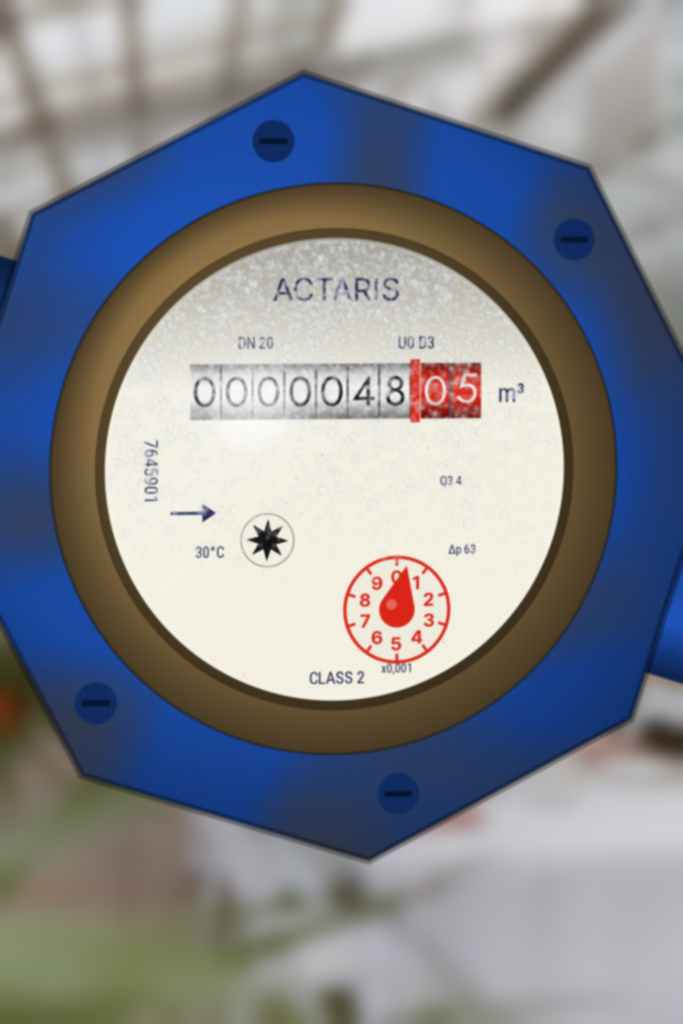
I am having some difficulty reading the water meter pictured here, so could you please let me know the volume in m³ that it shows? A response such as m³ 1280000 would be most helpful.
m³ 48.050
